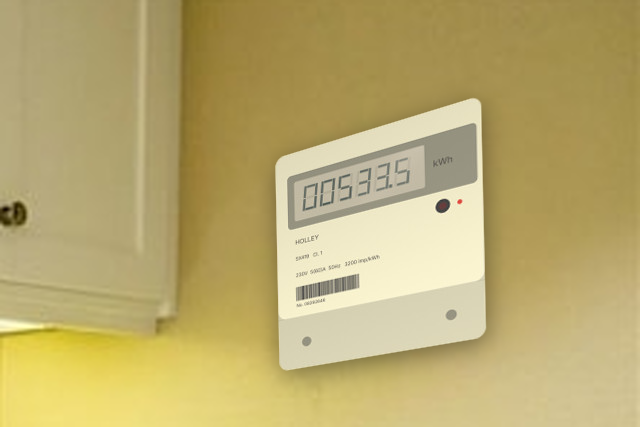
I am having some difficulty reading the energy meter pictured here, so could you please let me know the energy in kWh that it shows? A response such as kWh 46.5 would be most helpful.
kWh 533.5
